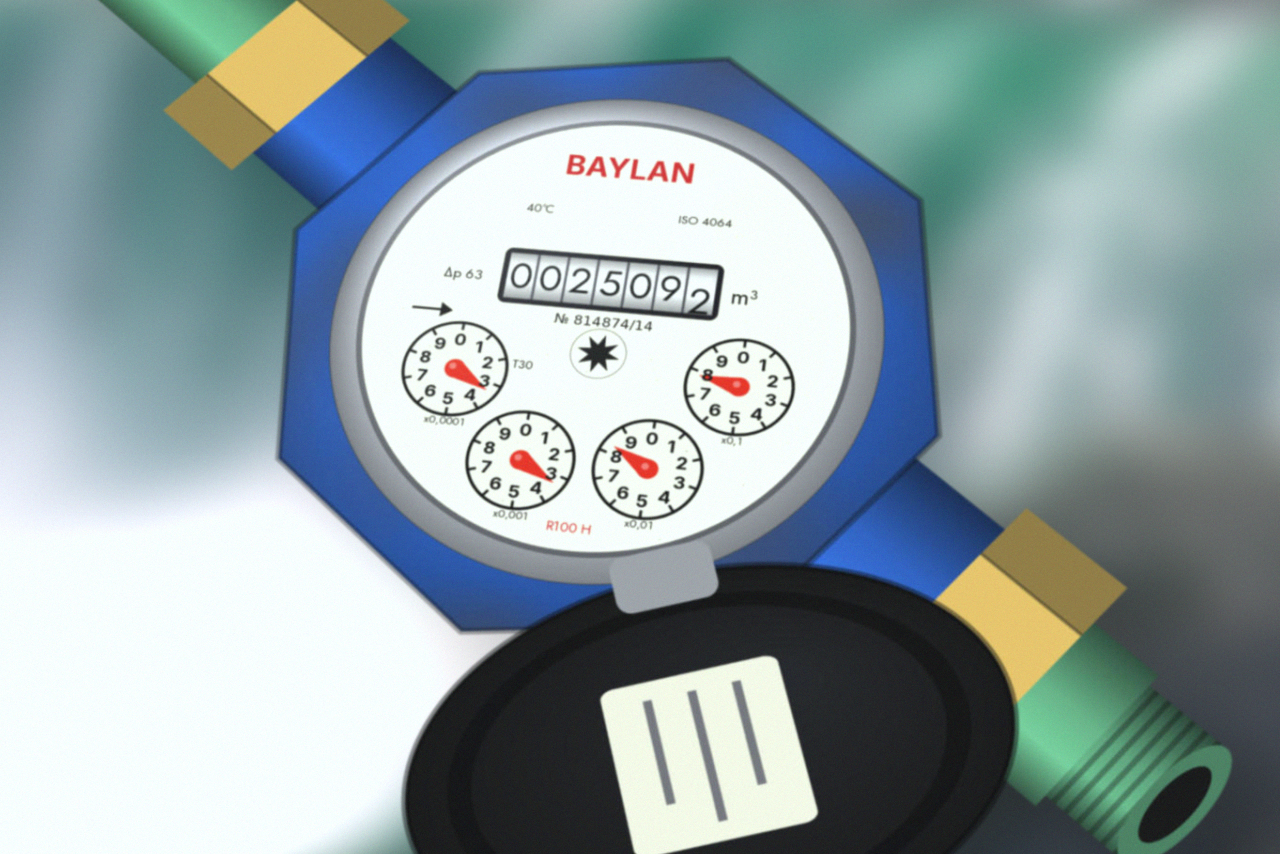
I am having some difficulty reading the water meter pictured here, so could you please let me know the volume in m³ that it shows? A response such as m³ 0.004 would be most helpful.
m³ 25091.7833
